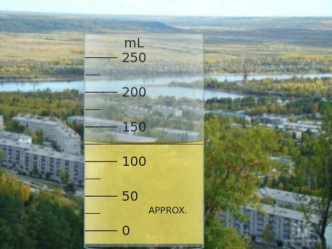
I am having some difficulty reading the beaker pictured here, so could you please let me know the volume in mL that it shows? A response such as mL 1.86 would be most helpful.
mL 125
